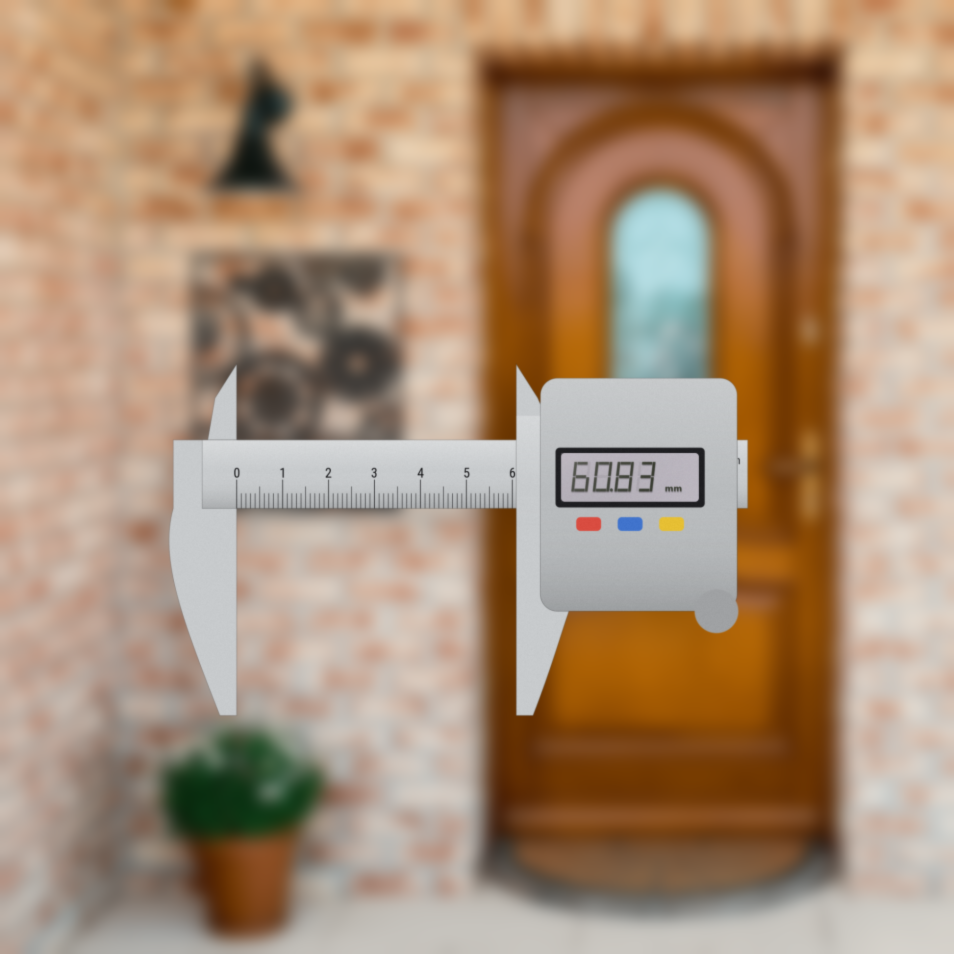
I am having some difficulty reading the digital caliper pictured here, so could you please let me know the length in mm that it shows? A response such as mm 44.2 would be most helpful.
mm 60.83
